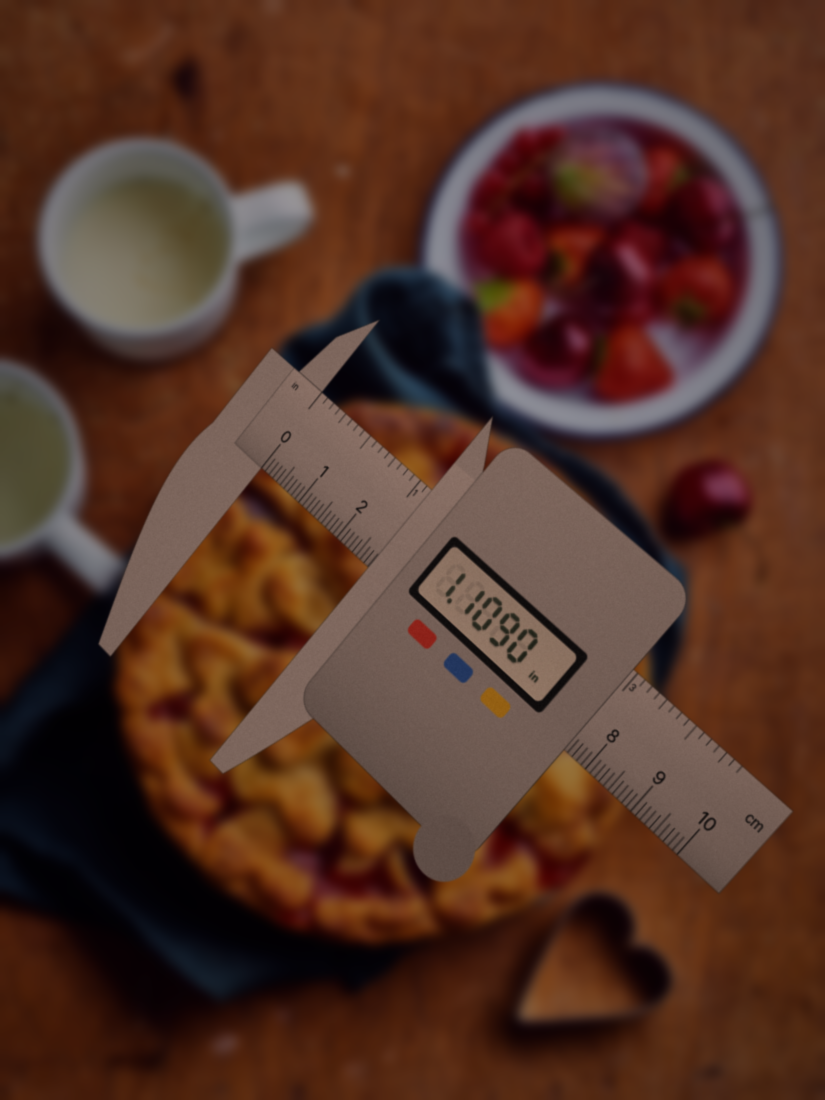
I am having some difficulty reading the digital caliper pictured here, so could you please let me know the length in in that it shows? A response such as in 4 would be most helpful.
in 1.1090
